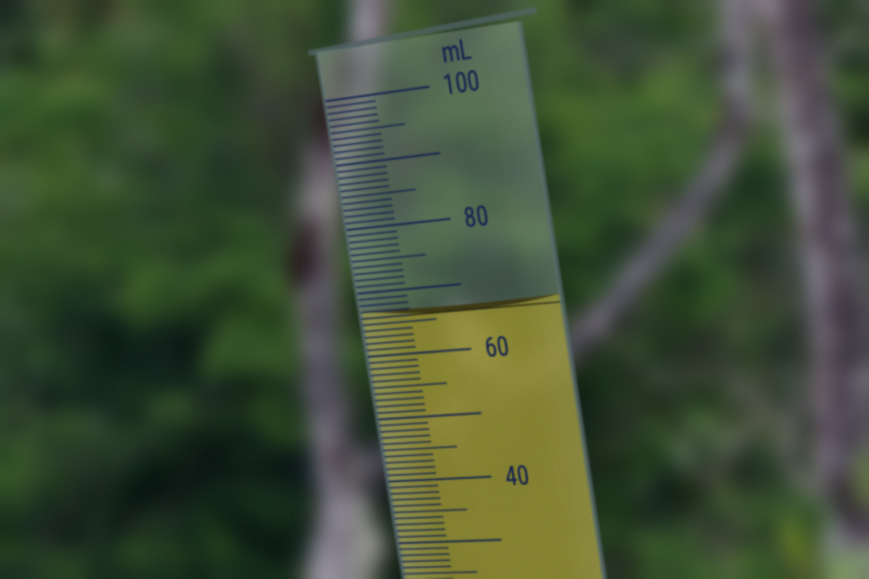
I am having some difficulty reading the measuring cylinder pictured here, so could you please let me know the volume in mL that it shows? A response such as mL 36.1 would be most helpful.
mL 66
